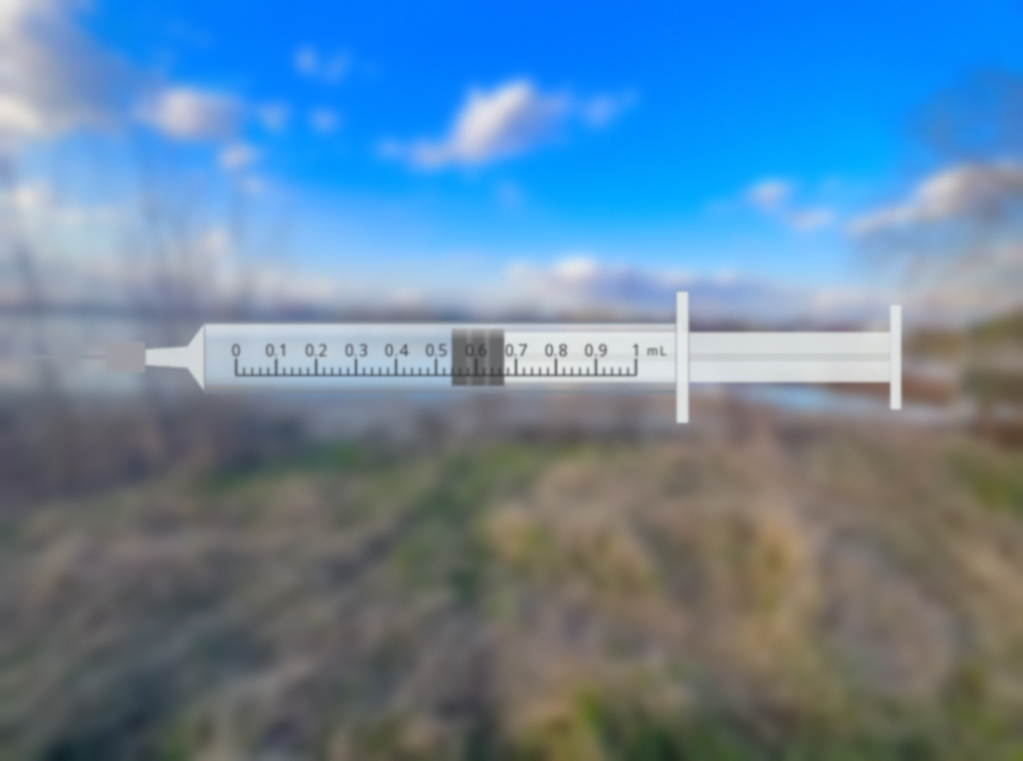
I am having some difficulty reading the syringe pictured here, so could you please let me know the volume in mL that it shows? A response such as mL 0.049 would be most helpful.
mL 0.54
